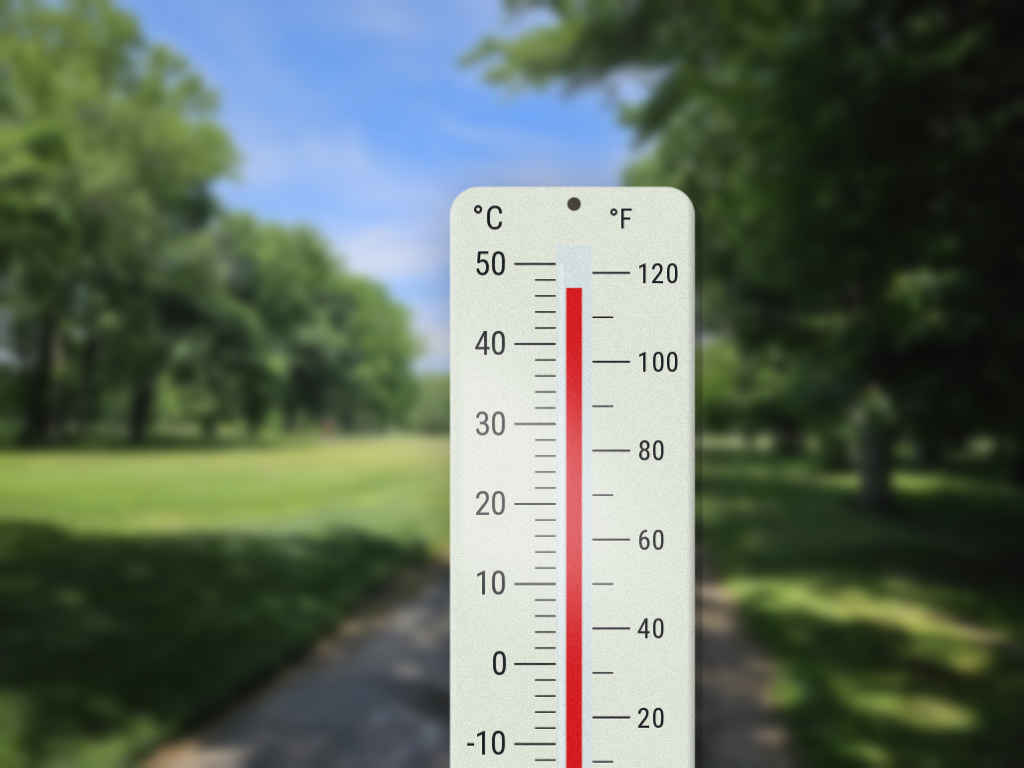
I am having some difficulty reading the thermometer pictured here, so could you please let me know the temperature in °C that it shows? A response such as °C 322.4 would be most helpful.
°C 47
